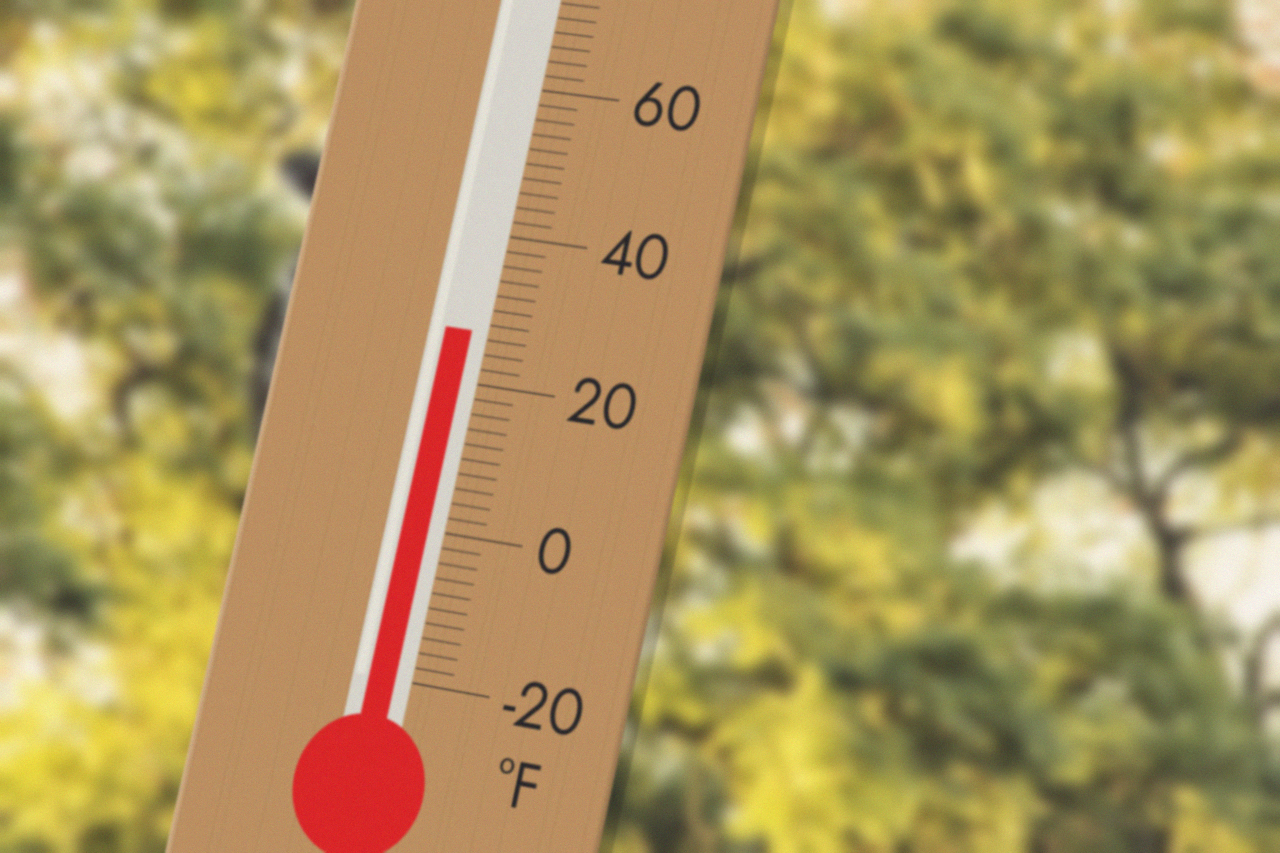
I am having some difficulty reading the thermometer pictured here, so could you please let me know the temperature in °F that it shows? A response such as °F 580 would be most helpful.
°F 27
